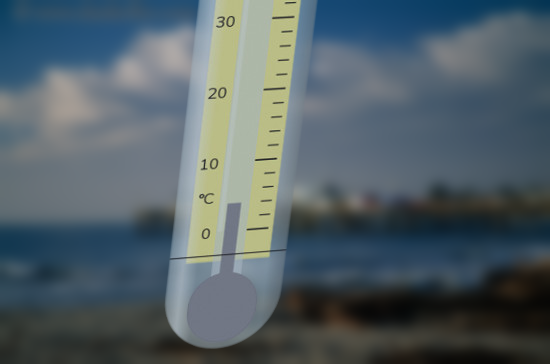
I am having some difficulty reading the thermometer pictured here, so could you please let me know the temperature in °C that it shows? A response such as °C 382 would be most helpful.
°C 4
